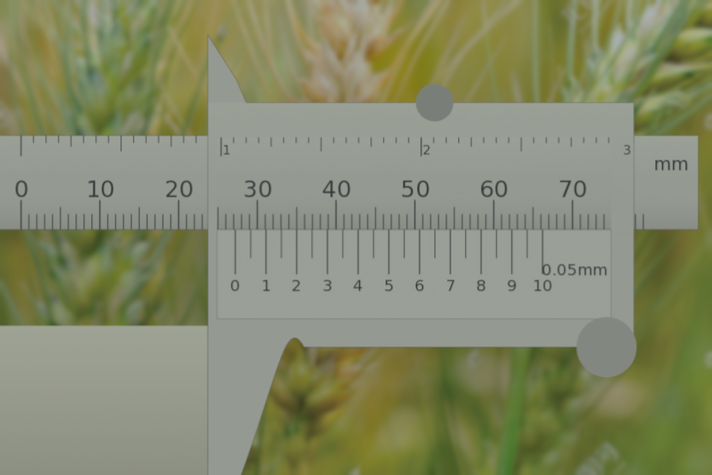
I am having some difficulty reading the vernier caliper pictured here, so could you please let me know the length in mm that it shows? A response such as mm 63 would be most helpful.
mm 27.2
